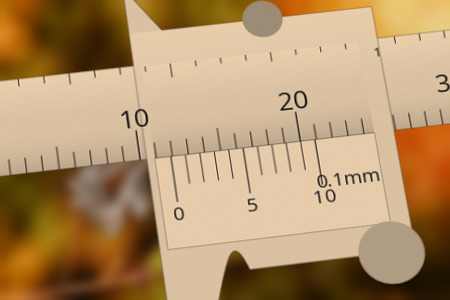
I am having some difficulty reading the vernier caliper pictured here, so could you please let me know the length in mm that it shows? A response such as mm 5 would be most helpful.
mm 11.9
